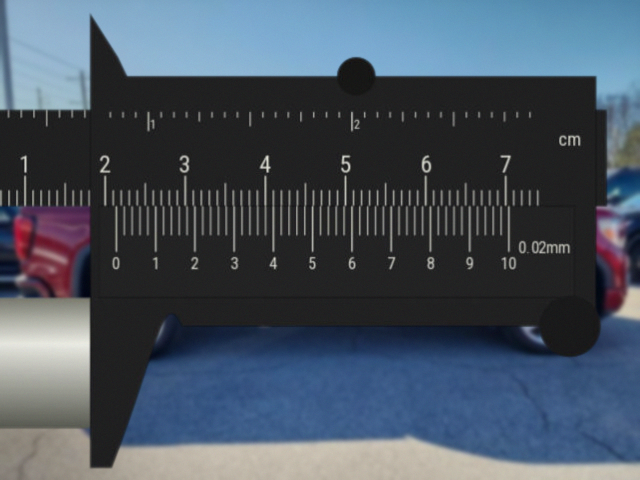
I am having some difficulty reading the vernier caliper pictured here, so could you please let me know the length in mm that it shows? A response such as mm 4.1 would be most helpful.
mm 21.4
